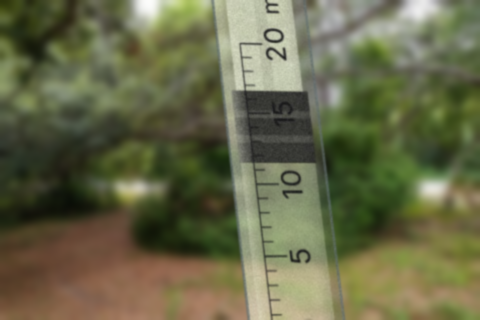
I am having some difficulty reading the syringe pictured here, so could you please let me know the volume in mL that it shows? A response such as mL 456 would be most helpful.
mL 11.5
